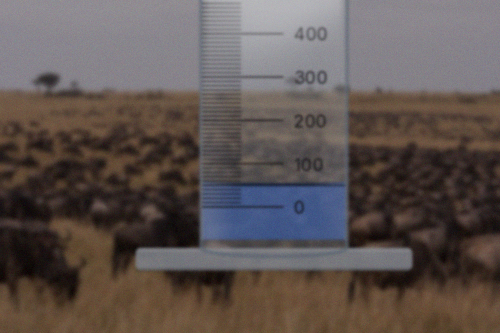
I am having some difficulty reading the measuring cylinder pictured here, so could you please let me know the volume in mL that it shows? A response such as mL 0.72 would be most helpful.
mL 50
